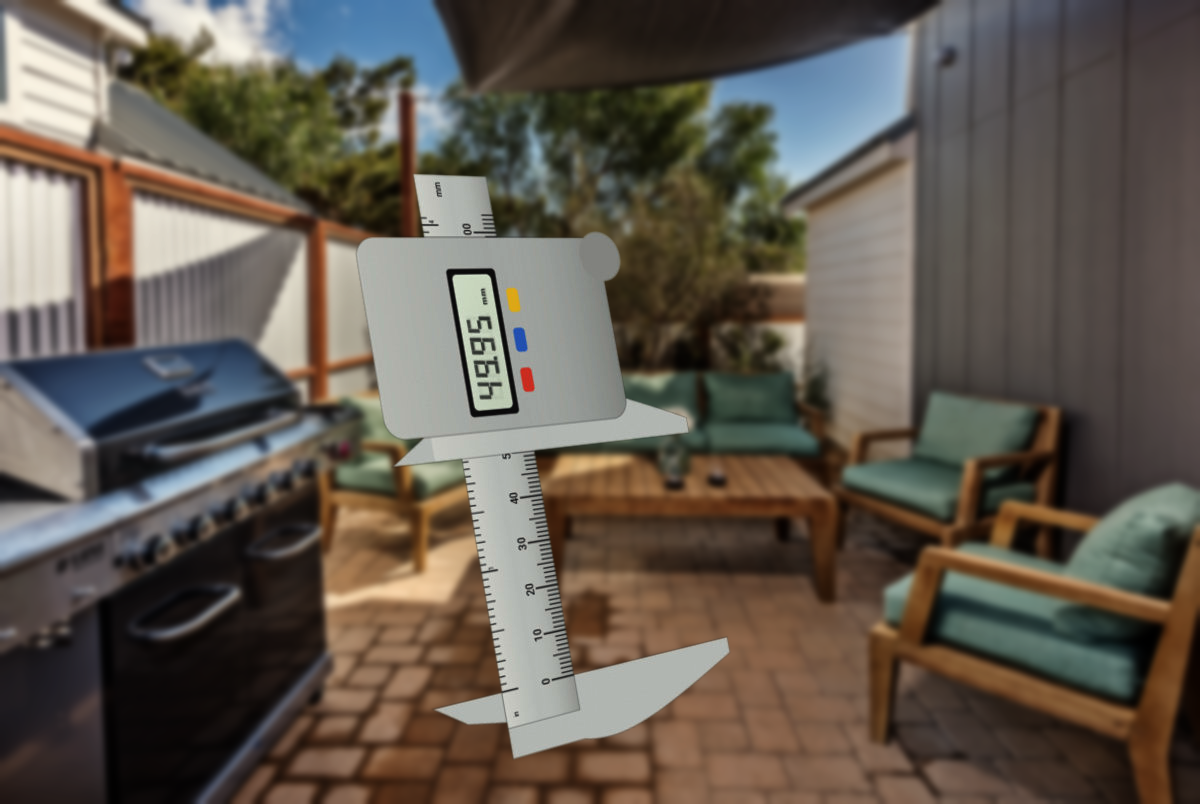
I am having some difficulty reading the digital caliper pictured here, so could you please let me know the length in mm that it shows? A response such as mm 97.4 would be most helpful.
mm 49.95
